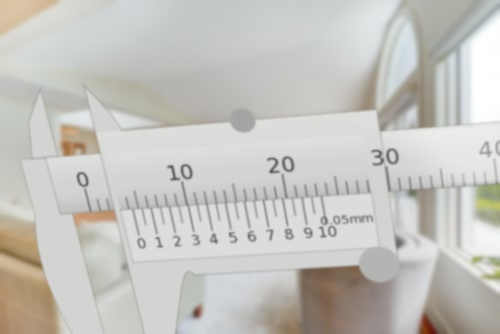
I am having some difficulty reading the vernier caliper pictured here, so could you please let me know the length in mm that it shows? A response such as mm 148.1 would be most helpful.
mm 4.4
